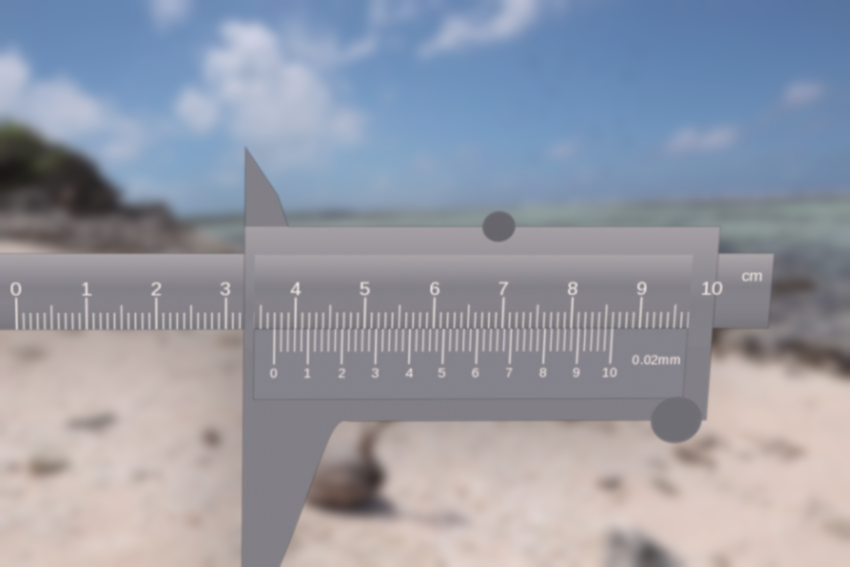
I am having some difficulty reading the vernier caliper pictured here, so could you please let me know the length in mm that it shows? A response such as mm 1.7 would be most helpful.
mm 37.0
